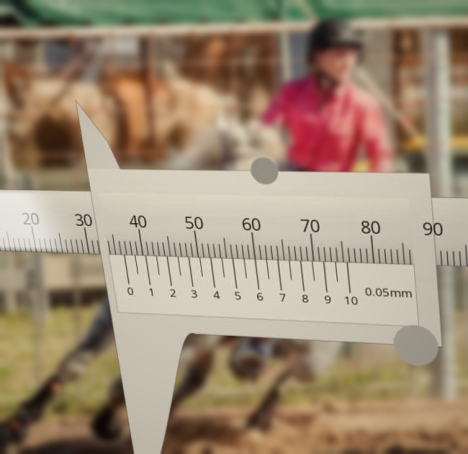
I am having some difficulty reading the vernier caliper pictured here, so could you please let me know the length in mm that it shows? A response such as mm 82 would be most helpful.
mm 36.6
